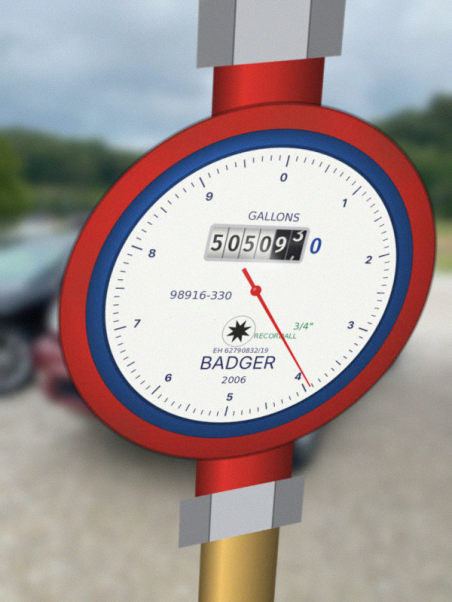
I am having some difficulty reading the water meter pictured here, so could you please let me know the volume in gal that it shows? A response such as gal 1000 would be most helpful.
gal 5050933.9
